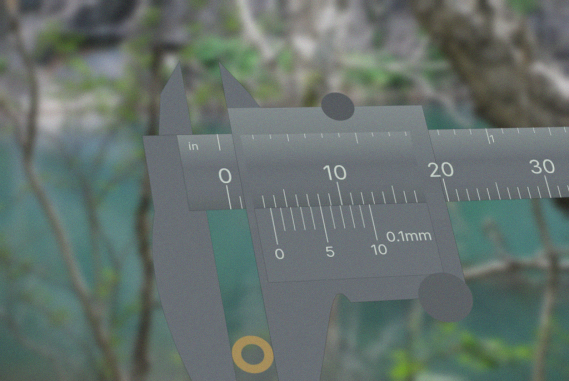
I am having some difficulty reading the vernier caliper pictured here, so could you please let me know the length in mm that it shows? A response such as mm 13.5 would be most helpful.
mm 3.5
